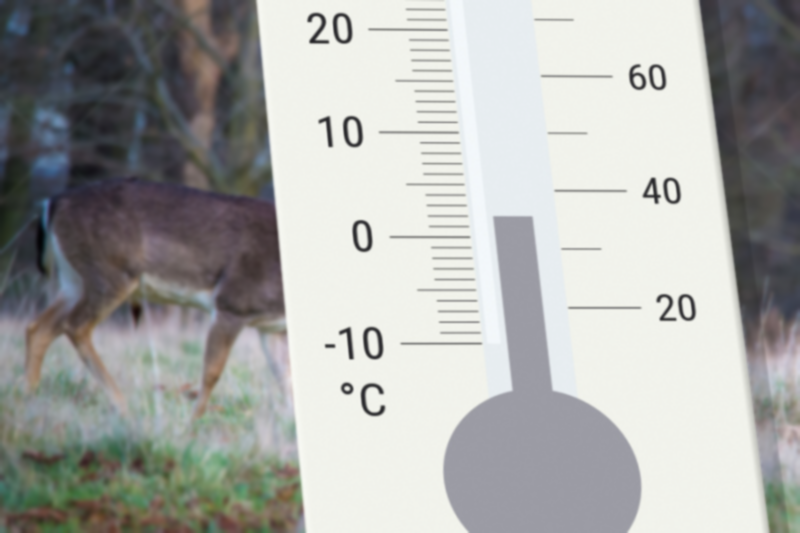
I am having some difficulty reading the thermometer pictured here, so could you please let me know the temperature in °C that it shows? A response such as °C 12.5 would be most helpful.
°C 2
